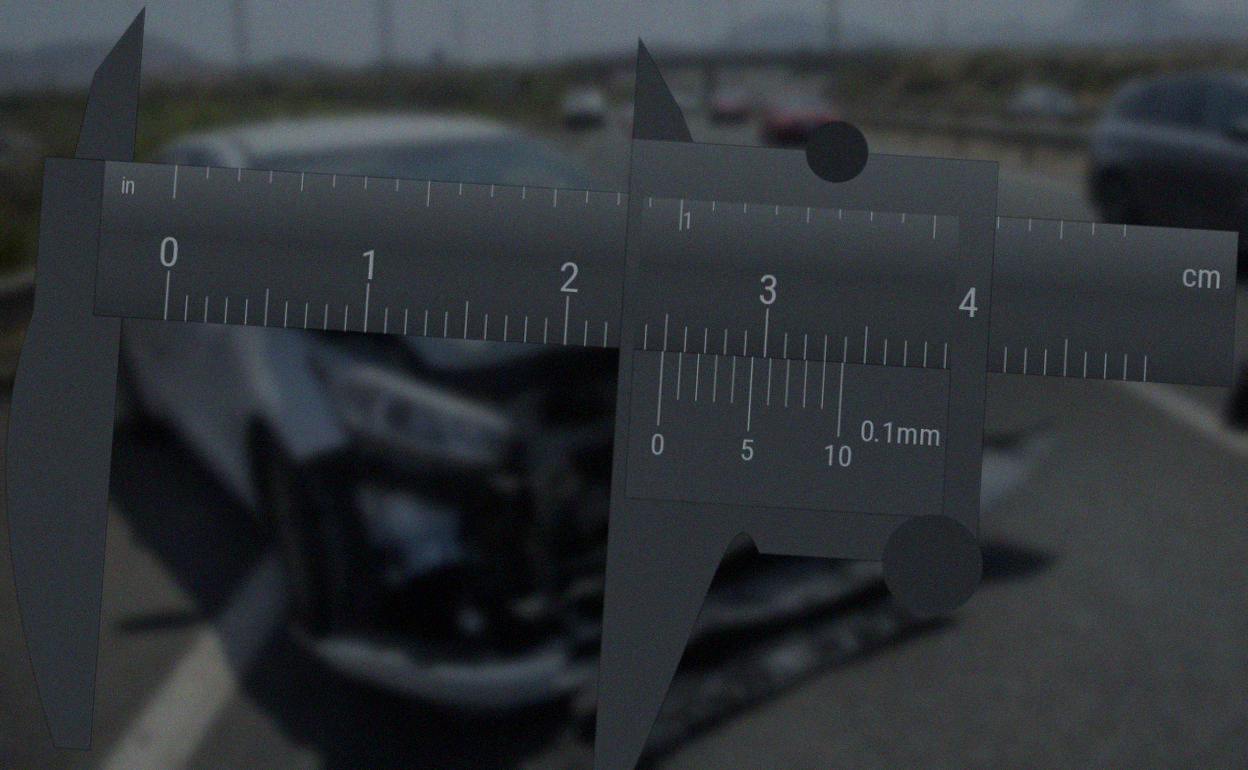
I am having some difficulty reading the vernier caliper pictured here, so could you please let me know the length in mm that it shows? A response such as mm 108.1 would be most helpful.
mm 24.9
